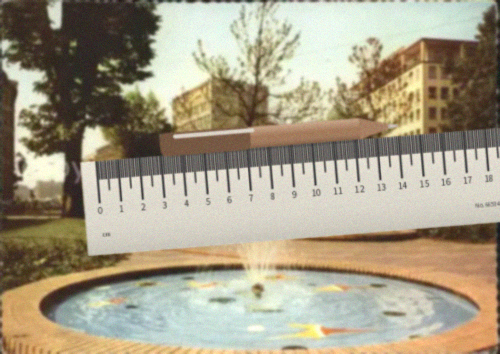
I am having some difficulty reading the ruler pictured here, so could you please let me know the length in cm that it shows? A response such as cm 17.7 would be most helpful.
cm 11
